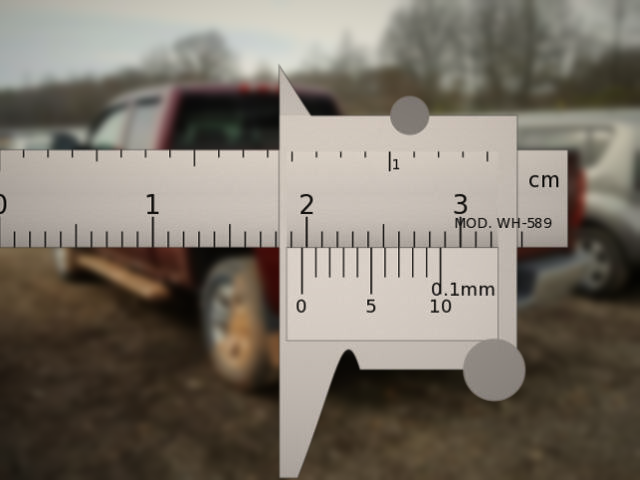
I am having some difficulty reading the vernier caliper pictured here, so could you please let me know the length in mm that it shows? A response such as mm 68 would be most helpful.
mm 19.7
